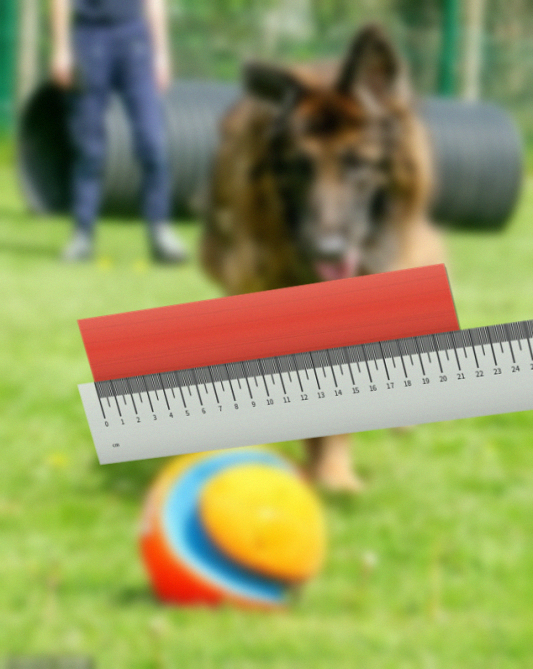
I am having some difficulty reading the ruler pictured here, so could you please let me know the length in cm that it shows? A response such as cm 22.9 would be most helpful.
cm 21.5
